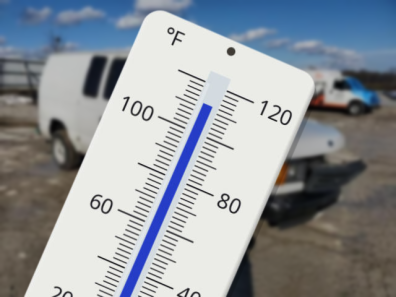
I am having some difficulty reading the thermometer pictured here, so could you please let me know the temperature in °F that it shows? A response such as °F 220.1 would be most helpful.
°F 112
